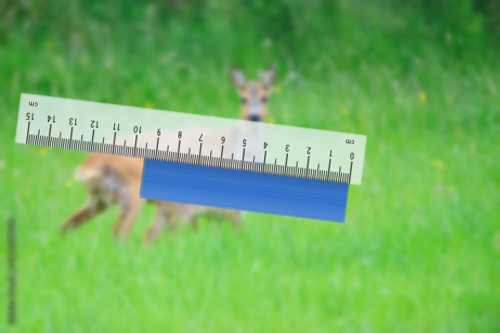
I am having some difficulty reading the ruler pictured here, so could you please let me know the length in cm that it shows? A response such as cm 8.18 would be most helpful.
cm 9.5
